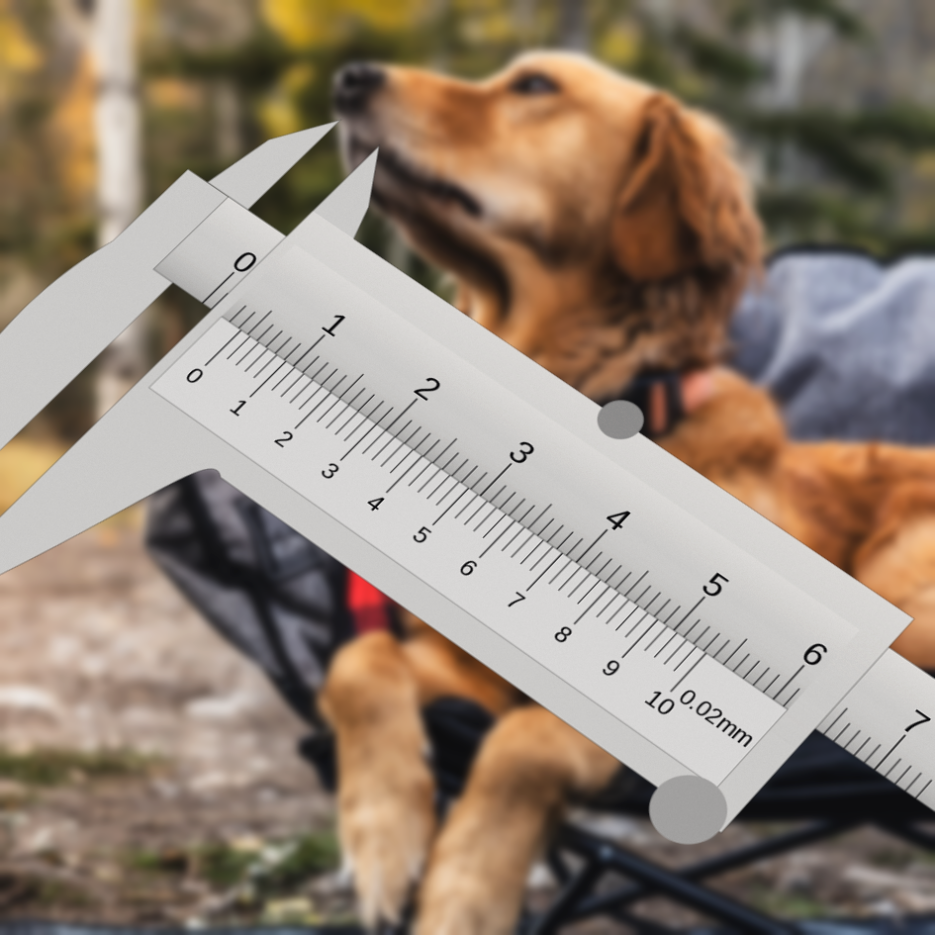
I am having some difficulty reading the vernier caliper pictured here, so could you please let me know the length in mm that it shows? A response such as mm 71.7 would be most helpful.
mm 4.3
